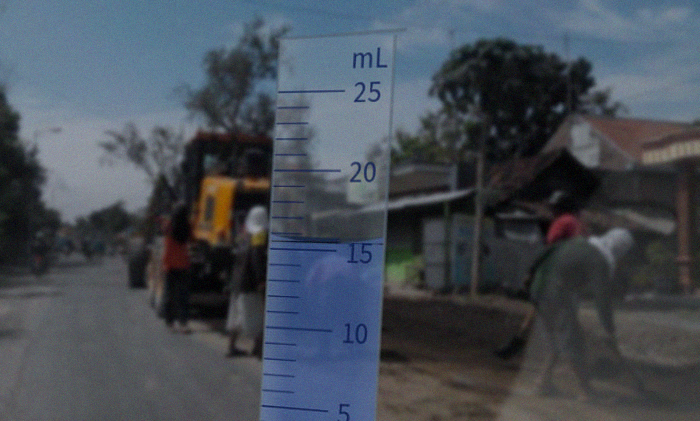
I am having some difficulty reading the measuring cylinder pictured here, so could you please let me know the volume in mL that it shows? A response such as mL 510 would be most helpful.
mL 15.5
